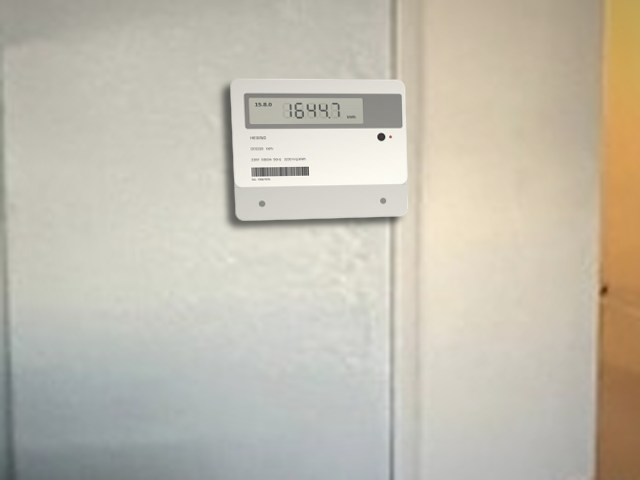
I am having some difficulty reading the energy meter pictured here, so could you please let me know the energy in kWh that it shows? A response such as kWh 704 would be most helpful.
kWh 1644.7
